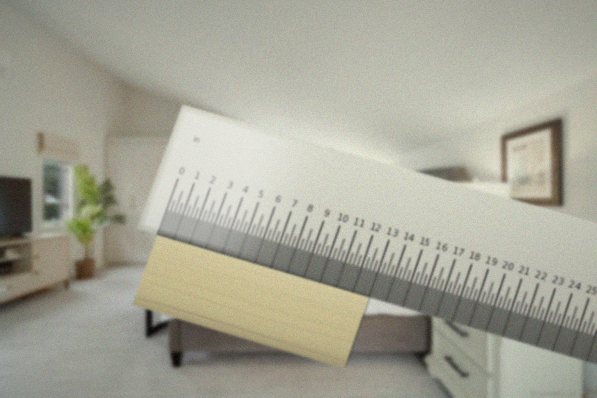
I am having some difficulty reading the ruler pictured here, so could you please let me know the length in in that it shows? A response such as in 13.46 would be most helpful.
in 13
